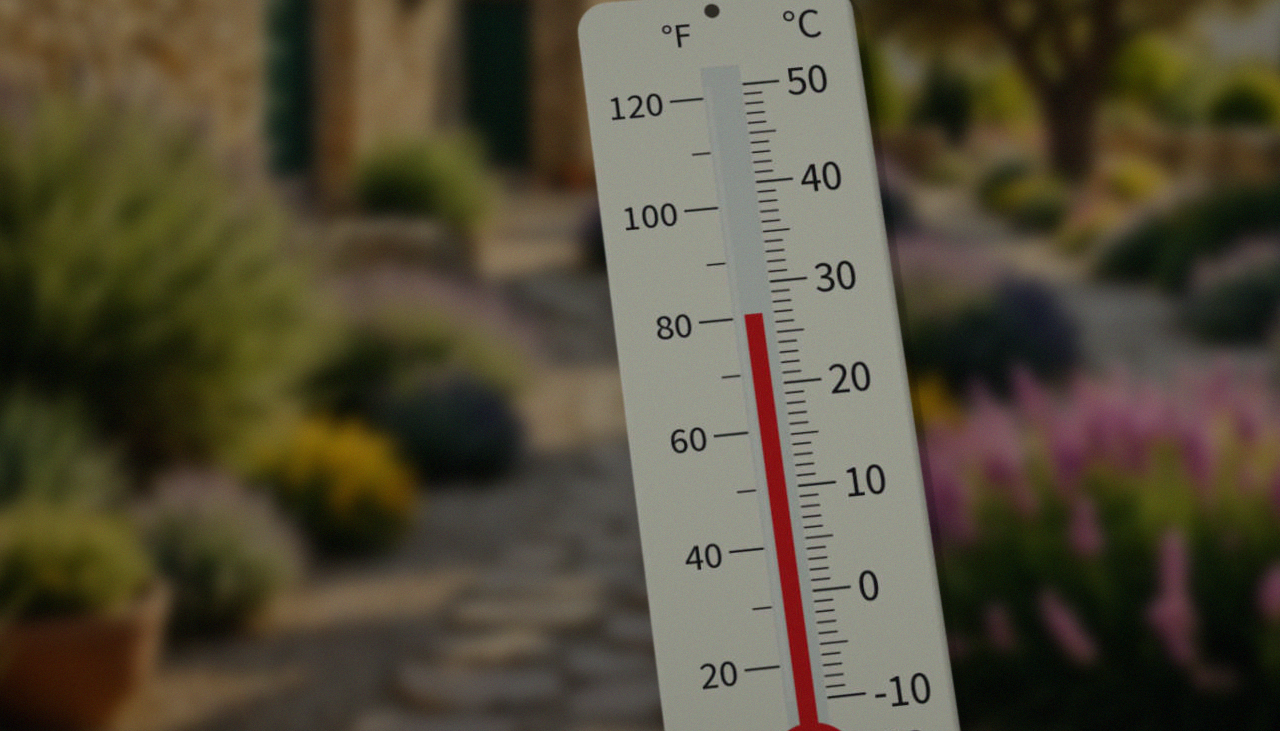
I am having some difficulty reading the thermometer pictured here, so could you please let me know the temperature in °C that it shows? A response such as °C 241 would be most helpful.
°C 27
